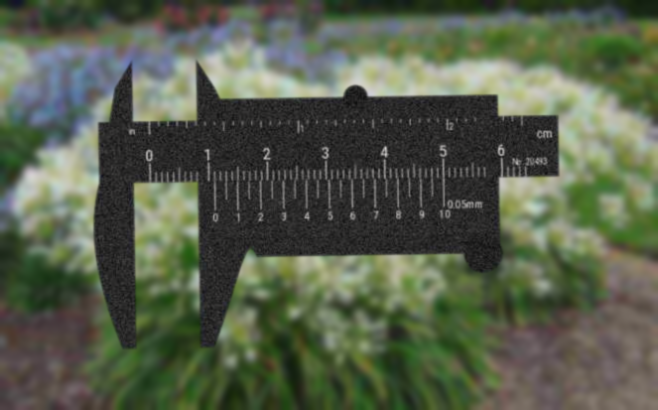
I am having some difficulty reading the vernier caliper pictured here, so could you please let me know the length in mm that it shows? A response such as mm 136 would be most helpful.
mm 11.0
